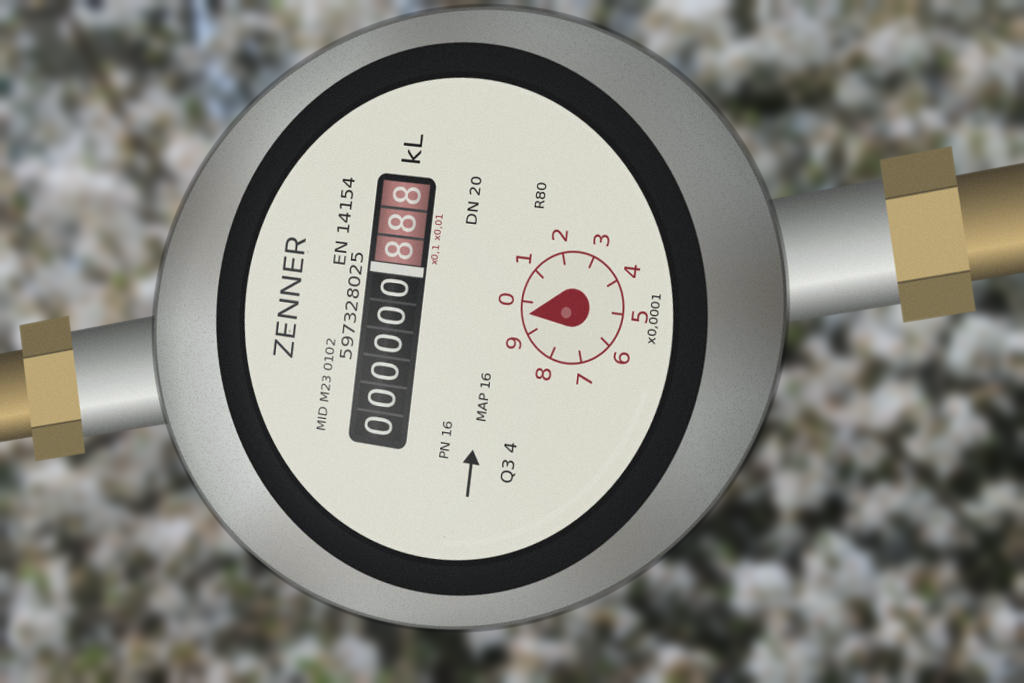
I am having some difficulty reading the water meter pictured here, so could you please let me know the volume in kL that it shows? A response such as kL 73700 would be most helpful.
kL 0.8879
